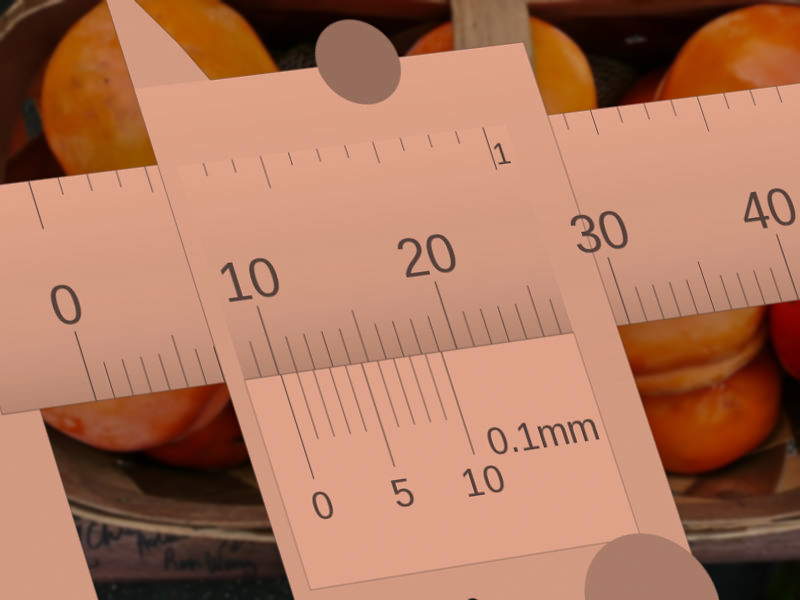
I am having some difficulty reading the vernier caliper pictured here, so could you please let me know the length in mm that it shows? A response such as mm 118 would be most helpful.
mm 10.1
